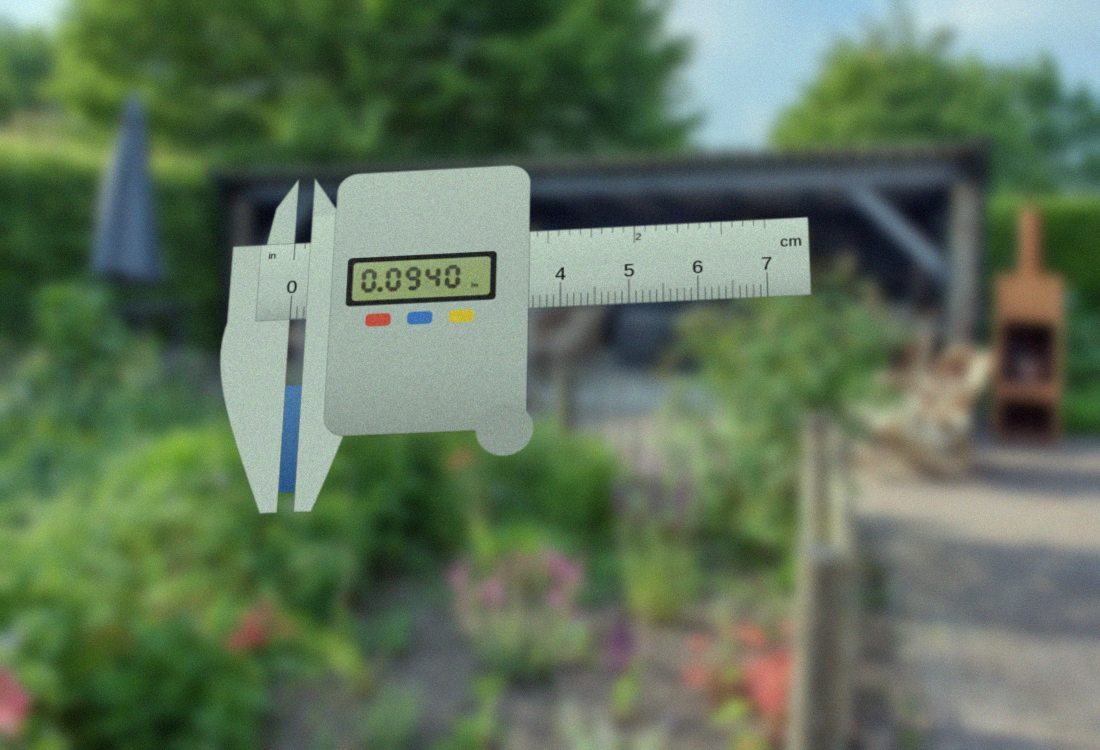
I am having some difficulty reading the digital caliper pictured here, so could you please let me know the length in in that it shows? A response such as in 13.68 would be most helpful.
in 0.0940
